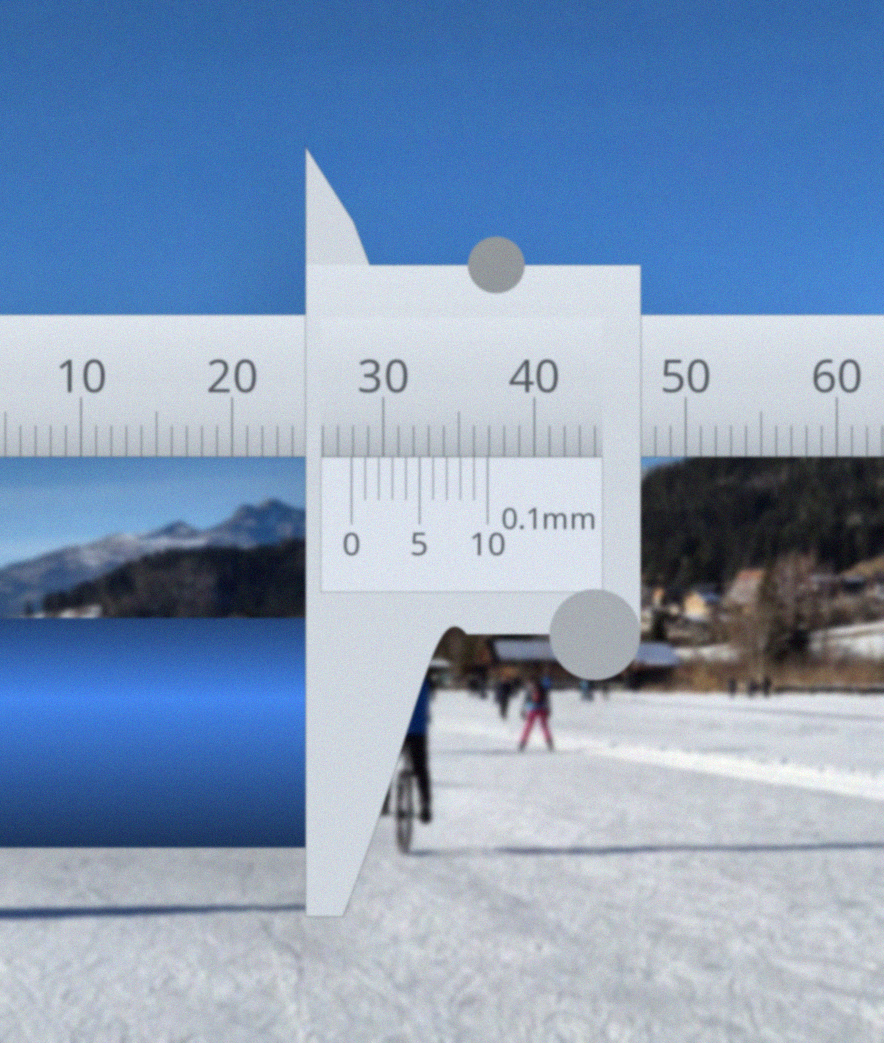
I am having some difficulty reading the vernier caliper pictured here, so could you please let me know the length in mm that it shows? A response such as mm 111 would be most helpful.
mm 27.9
